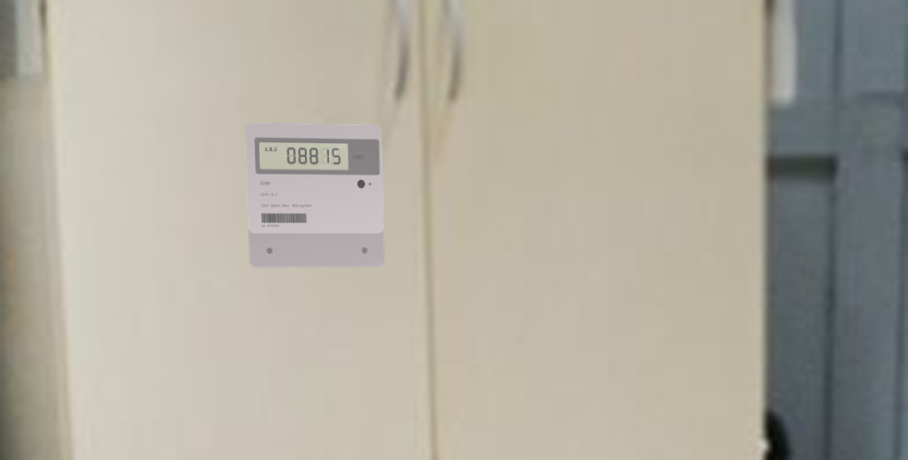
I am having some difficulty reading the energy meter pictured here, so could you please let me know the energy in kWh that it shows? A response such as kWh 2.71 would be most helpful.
kWh 8815
